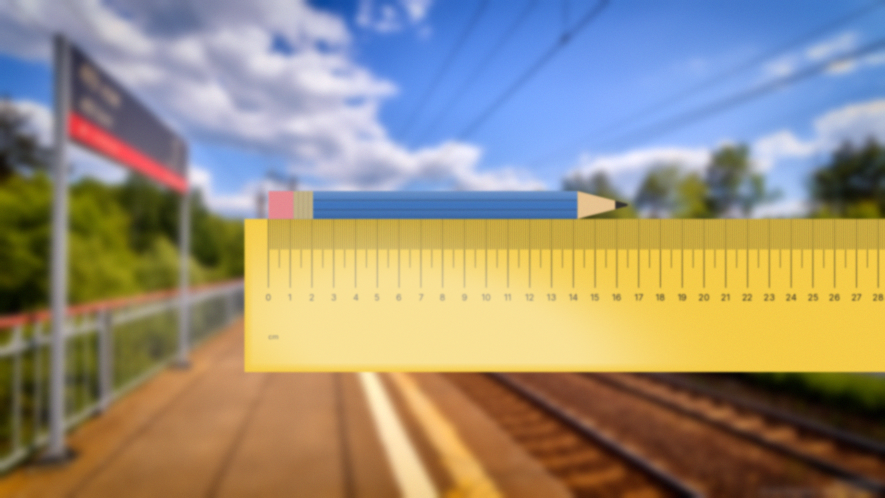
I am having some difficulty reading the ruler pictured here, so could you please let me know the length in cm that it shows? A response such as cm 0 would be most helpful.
cm 16.5
